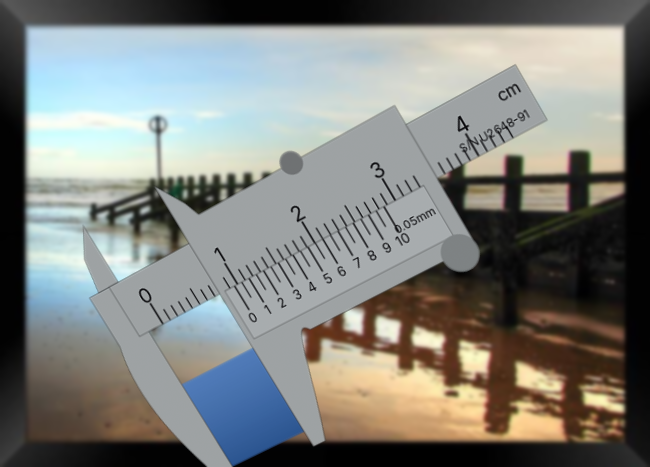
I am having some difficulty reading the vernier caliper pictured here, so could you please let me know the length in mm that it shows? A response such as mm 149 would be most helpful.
mm 9.6
